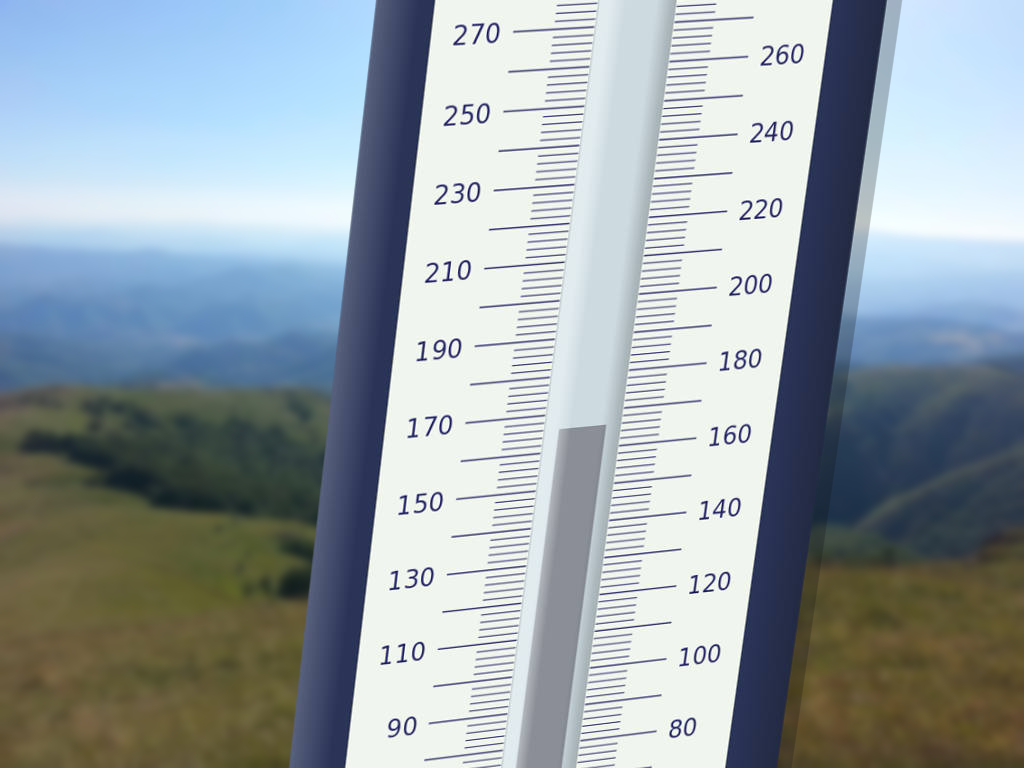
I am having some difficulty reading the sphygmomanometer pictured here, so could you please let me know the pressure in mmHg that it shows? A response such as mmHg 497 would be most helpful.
mmHg 166
